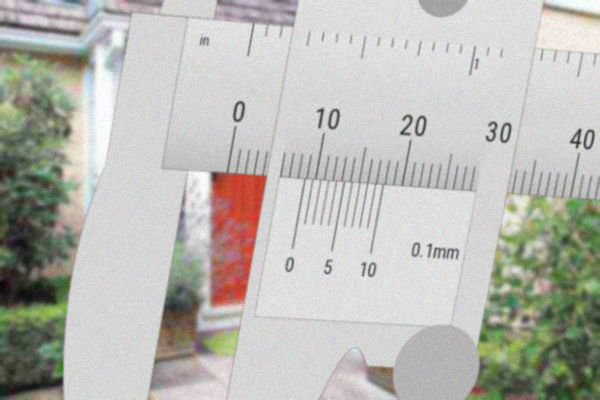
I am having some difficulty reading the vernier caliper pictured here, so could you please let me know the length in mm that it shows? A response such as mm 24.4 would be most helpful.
mm 8.8
